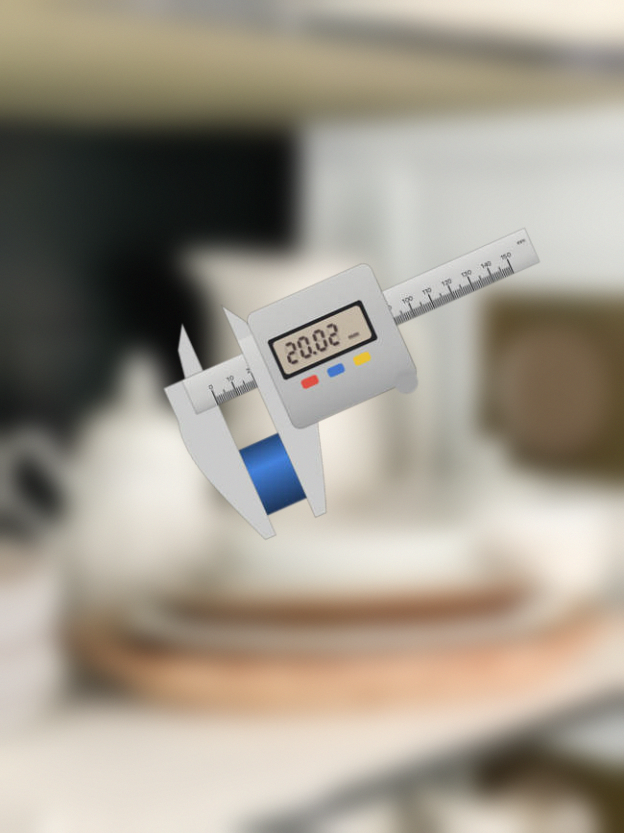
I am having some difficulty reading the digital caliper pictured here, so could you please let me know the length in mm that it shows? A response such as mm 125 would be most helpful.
mm 20.02
